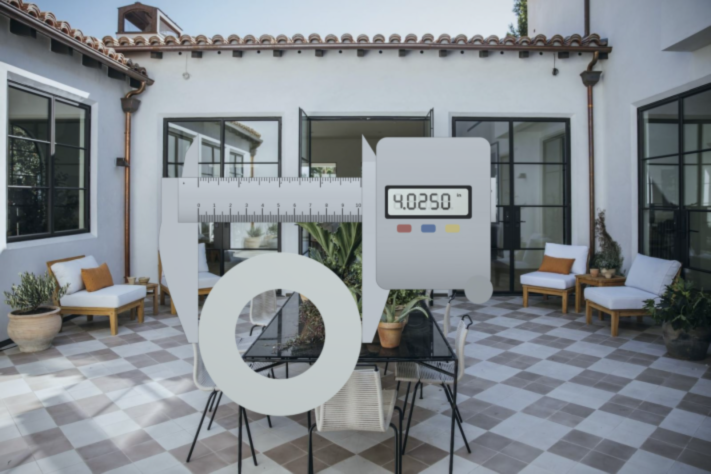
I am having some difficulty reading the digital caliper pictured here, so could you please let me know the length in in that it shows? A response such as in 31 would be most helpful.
in 4.0250
